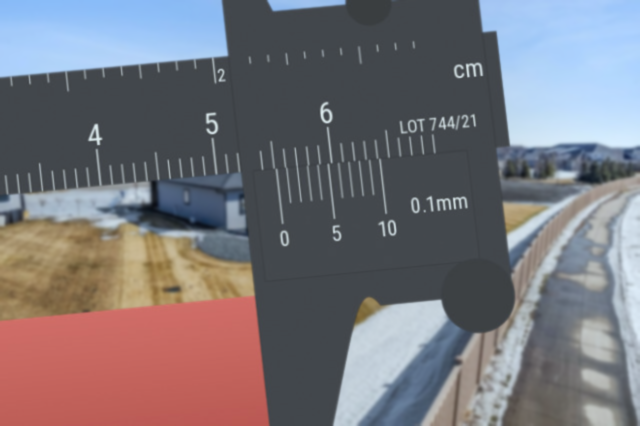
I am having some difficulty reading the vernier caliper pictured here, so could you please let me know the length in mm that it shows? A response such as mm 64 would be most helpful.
mm 55.2
